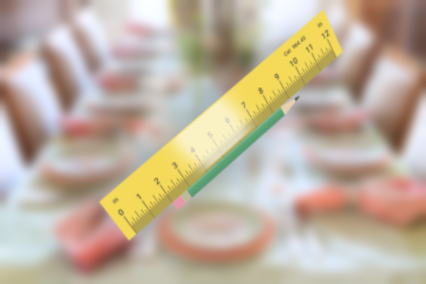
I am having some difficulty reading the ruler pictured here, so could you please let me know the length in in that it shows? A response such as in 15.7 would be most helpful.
in 7.5
